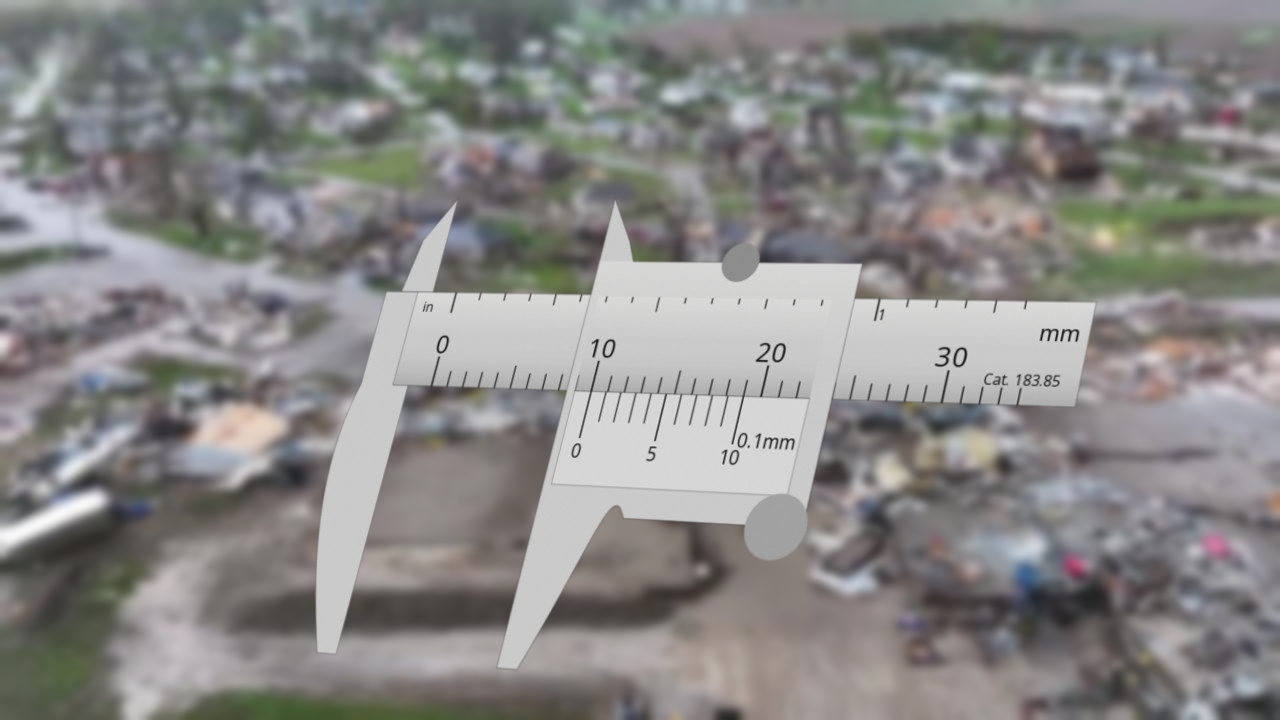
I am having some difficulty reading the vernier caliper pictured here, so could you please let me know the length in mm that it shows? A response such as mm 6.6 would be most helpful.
mm 10.0
